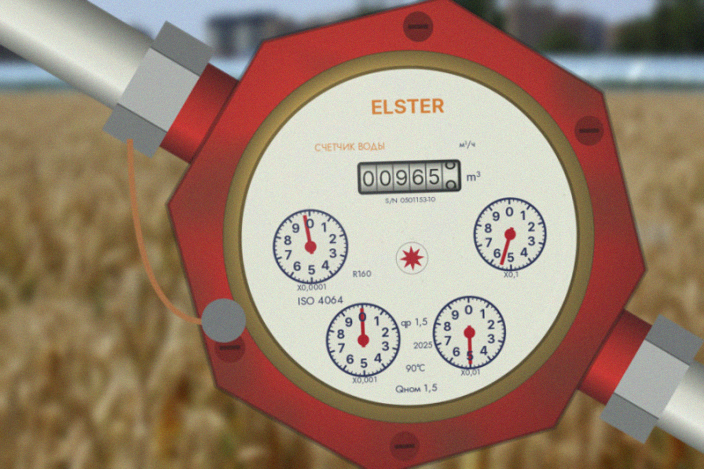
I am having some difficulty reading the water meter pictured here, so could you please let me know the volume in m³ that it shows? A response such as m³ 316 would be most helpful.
m³ 9658.5499
